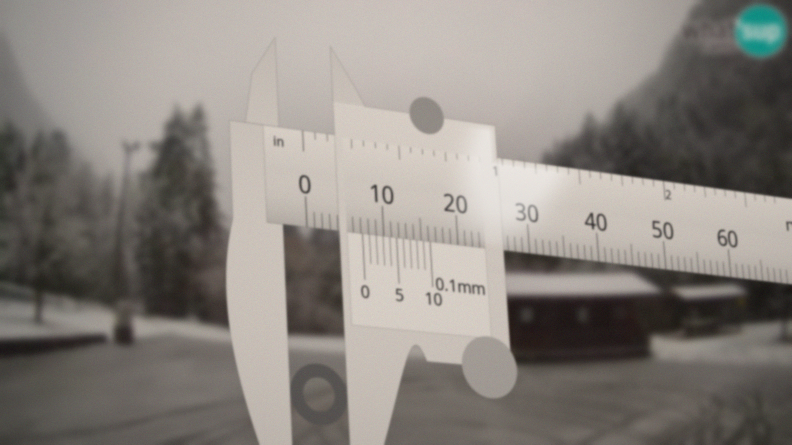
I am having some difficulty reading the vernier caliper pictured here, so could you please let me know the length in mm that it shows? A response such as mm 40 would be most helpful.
mm 7.2
